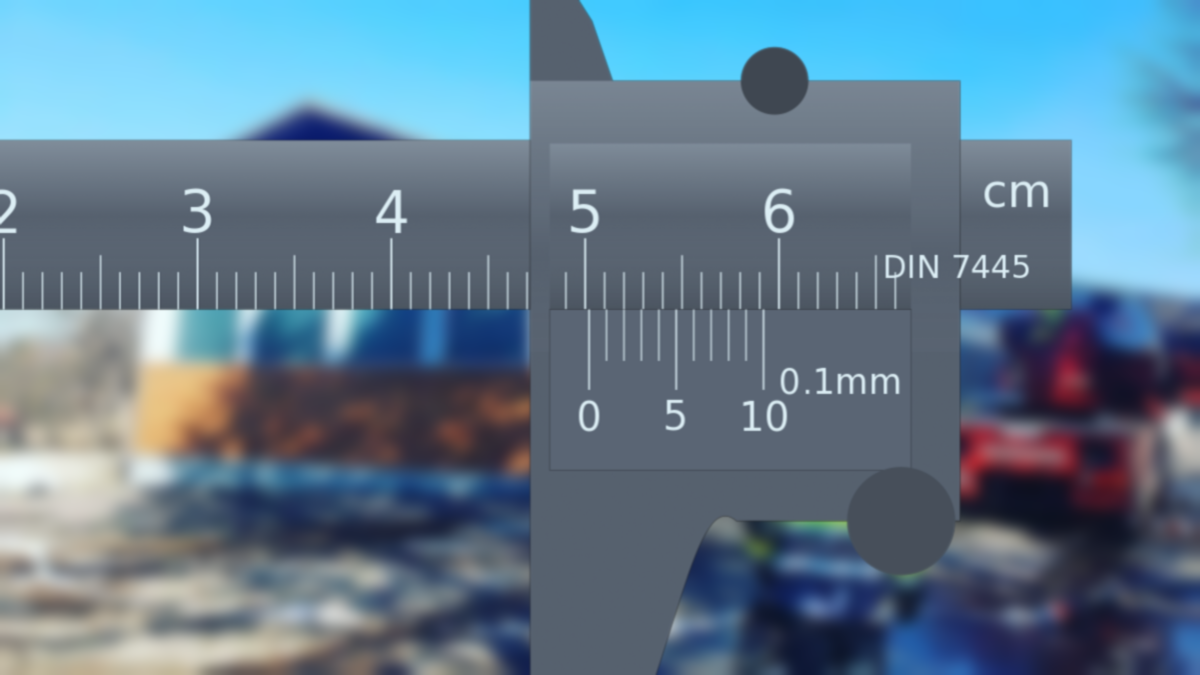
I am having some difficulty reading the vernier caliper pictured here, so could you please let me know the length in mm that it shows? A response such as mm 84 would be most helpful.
mm 50.2
